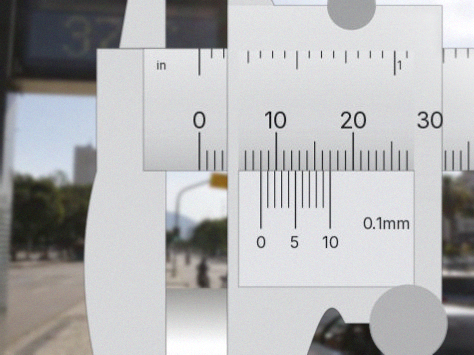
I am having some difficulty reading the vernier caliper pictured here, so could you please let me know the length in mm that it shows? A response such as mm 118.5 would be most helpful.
mm 8.0
